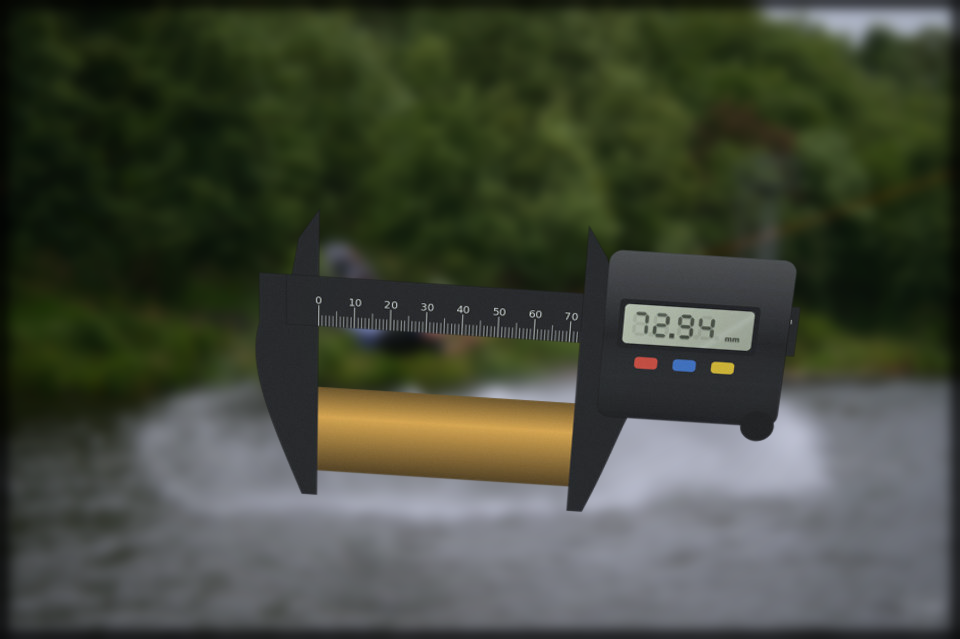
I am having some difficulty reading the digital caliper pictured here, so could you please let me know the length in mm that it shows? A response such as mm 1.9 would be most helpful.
mm 72.94
